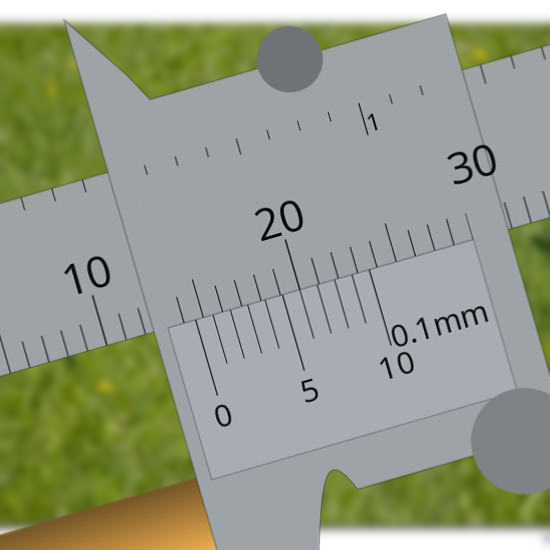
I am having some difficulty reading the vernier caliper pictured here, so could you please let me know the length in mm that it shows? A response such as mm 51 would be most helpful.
mm 14.6
